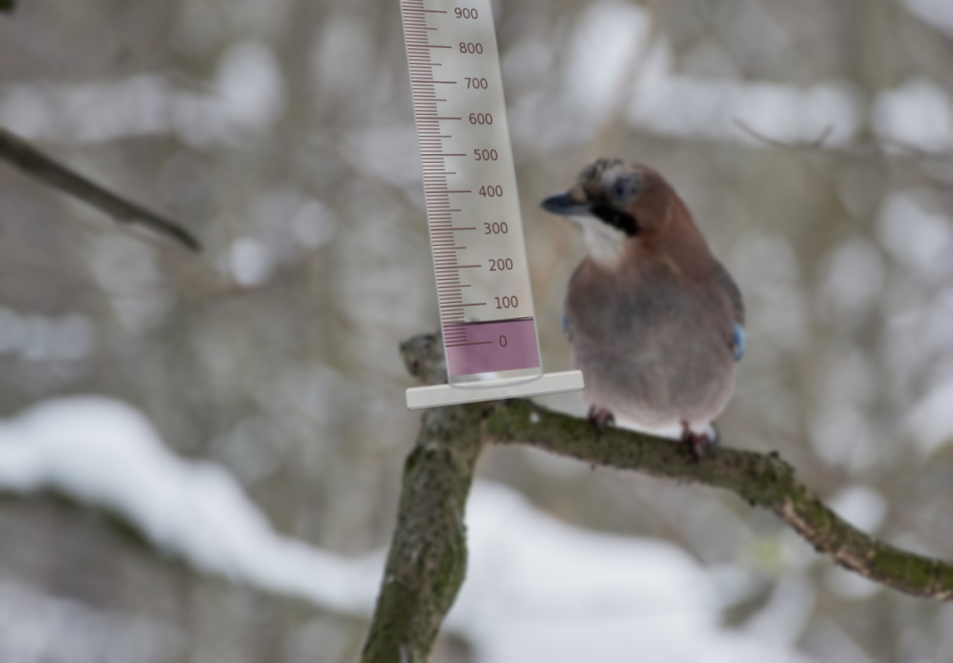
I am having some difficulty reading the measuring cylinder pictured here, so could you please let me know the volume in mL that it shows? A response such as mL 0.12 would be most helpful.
mL 50
